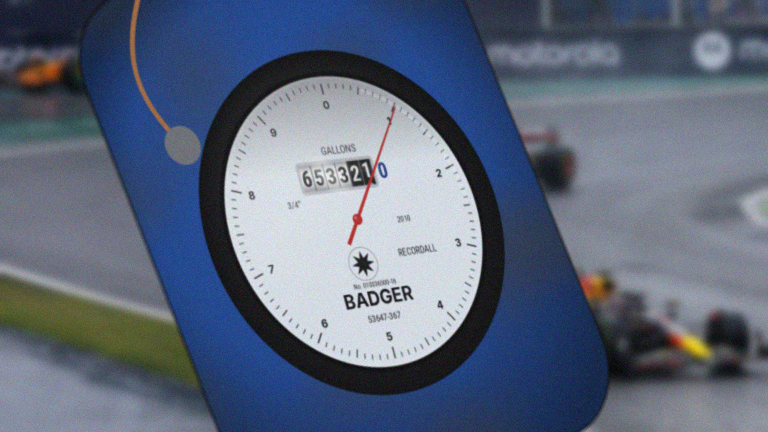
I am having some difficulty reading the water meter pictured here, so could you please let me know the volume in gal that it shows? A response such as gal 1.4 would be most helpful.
gal 6533211.0
